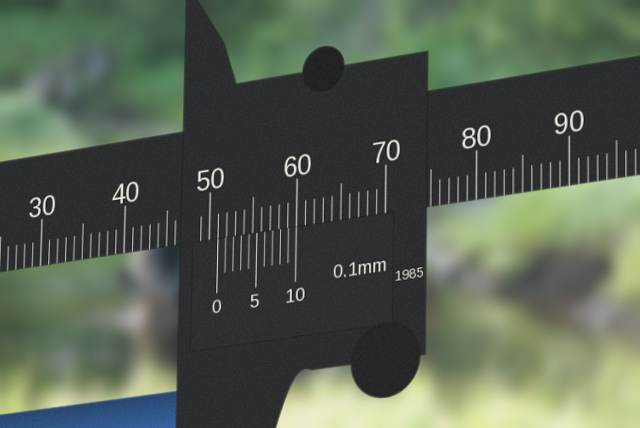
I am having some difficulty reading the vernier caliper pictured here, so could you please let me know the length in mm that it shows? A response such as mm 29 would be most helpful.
mm 51.0
